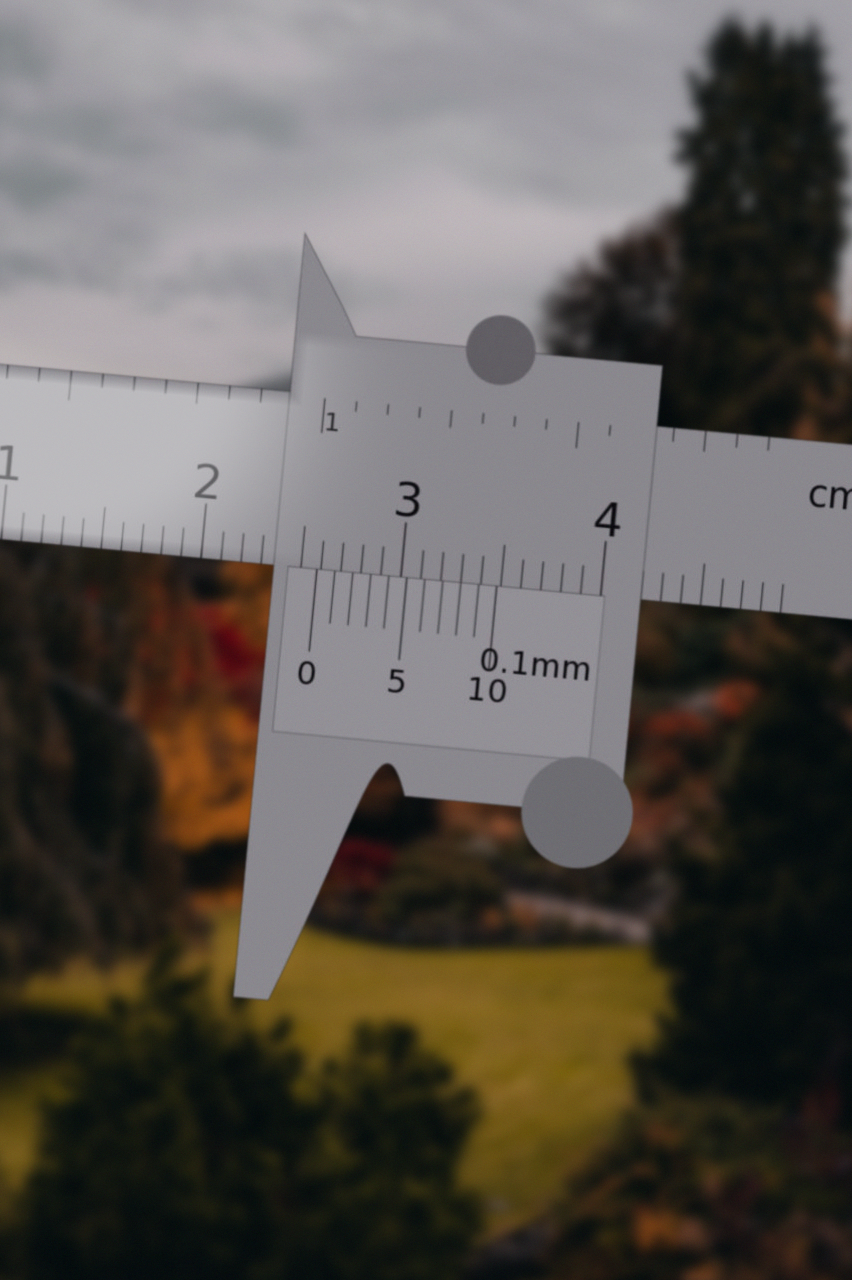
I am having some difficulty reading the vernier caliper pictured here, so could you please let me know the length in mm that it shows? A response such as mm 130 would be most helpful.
mm 25.8
